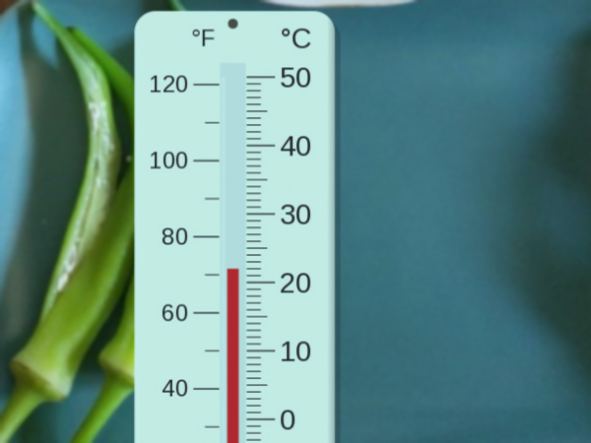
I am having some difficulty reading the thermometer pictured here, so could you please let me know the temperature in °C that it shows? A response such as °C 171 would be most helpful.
°C 22
